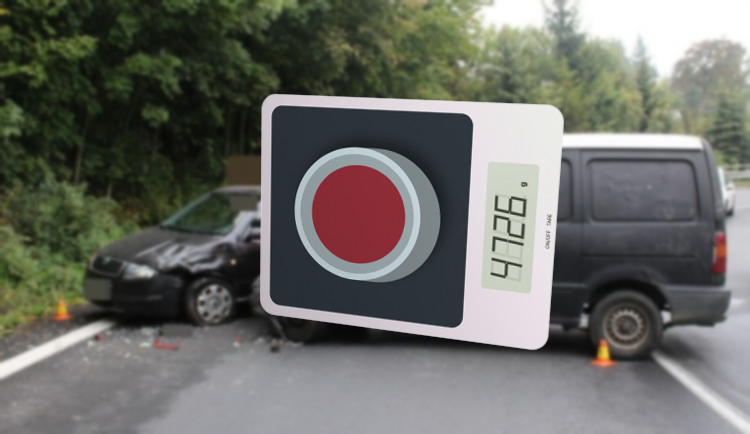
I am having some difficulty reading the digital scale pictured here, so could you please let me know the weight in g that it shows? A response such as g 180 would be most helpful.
g 4726
